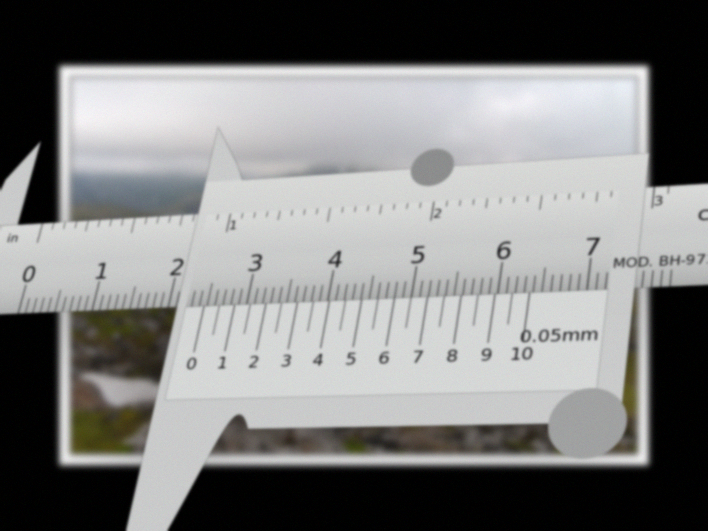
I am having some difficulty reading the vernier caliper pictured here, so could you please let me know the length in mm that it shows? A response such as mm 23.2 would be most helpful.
mm 24.6
